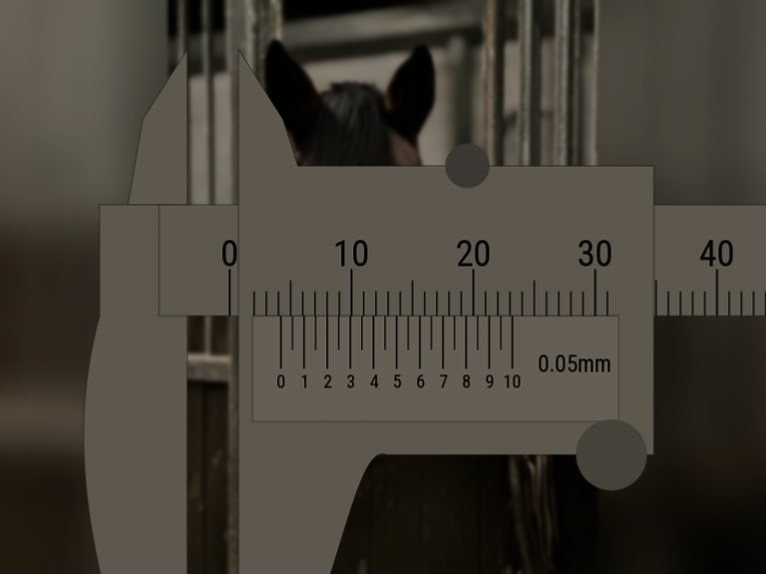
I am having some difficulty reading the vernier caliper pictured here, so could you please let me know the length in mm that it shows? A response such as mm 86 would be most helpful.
mm 4.2
